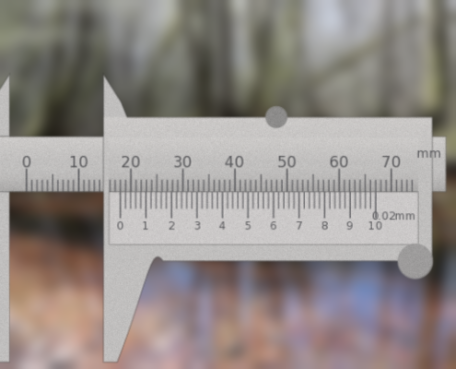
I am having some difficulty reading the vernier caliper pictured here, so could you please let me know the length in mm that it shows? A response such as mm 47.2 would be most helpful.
mm 18.0
